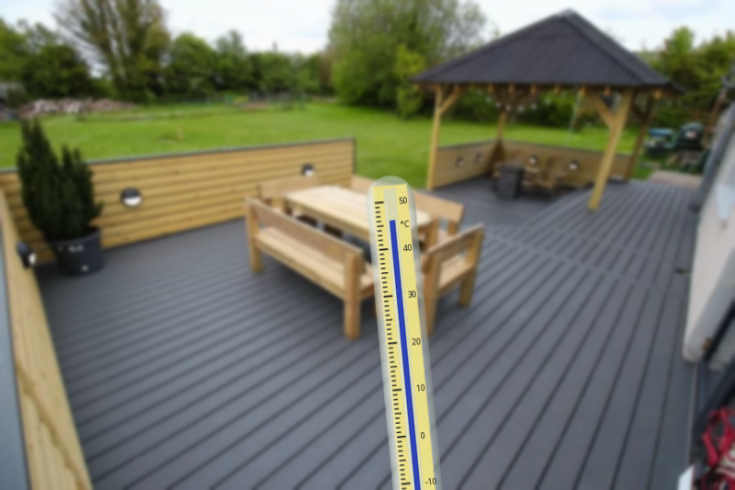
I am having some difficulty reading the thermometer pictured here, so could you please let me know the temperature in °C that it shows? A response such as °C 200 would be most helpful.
°C 46
